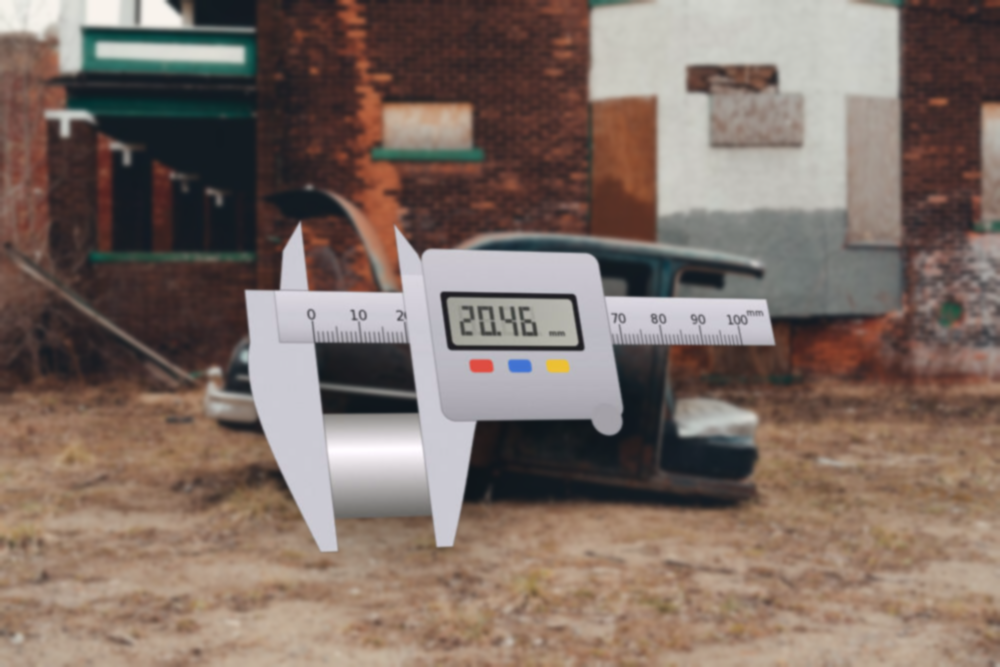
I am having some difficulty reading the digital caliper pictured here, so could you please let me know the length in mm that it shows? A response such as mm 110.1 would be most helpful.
mm 20.46
